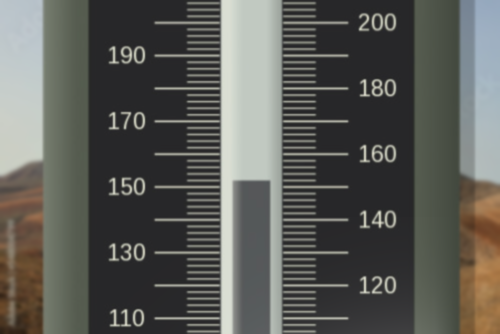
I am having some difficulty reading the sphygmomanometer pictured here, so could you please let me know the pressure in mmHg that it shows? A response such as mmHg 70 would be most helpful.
mmHg 152
